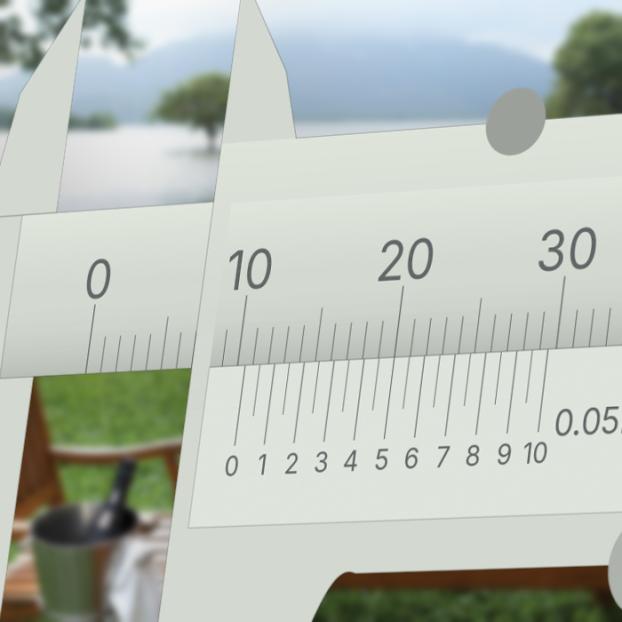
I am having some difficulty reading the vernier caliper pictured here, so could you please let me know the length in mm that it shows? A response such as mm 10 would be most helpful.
mm 10.5
